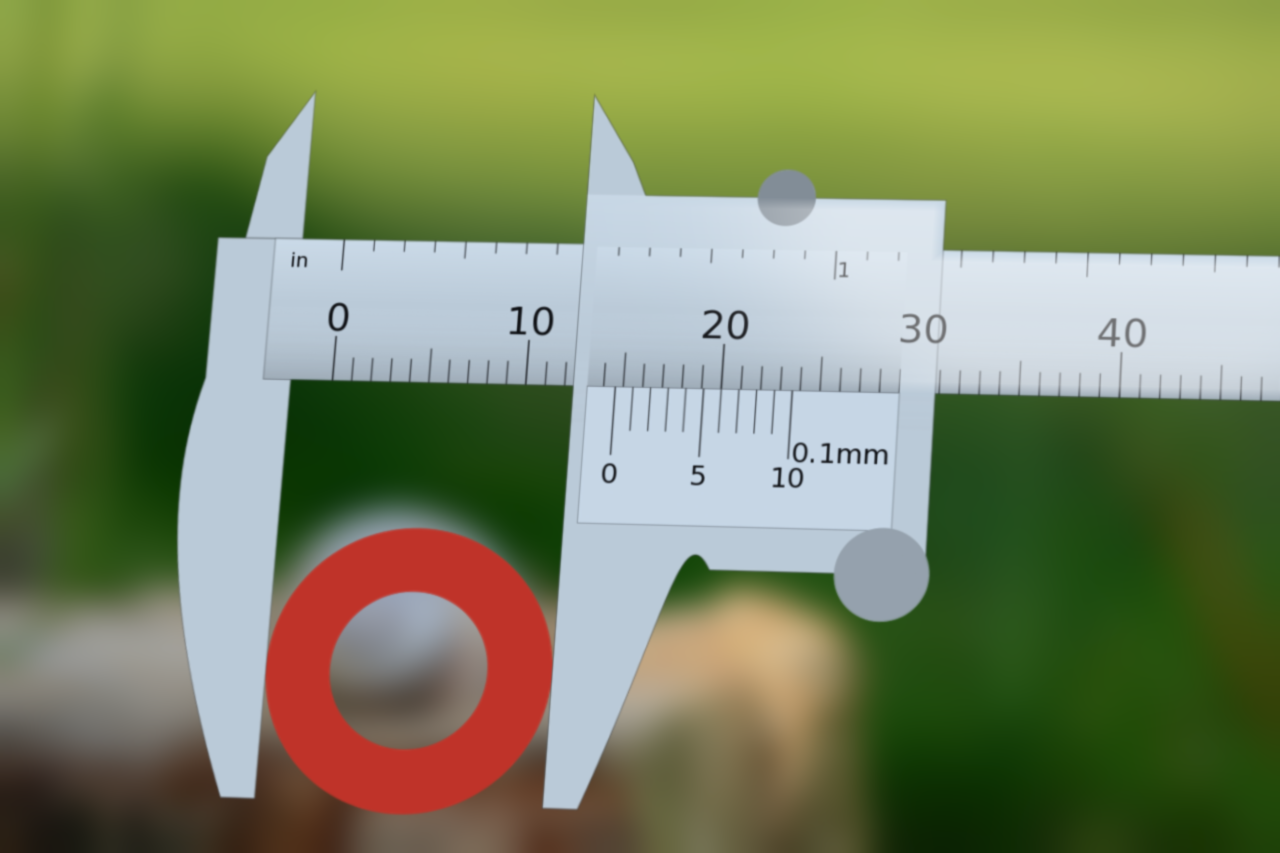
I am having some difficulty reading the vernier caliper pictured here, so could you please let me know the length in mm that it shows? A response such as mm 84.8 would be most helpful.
mm 14.6
